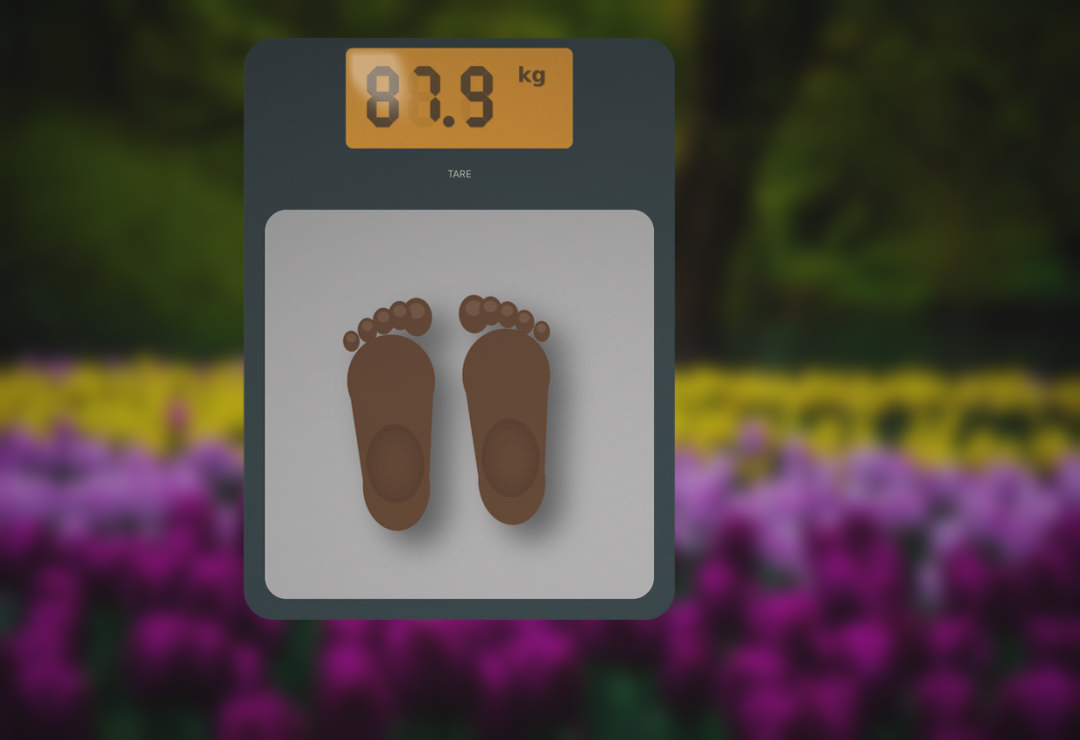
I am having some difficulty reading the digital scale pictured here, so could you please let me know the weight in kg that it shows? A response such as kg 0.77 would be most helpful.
kg 87.9
